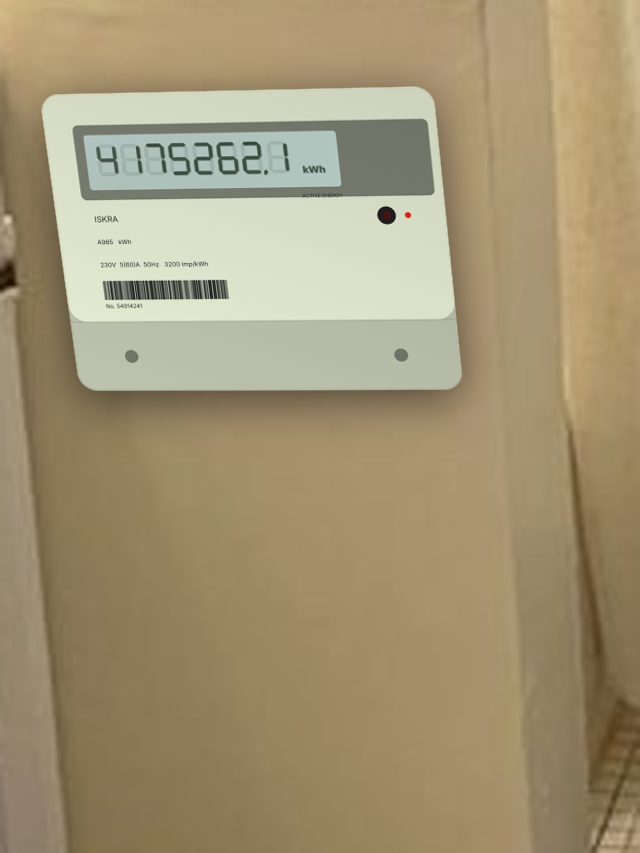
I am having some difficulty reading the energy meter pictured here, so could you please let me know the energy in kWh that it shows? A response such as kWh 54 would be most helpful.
kWh 4175262.1
